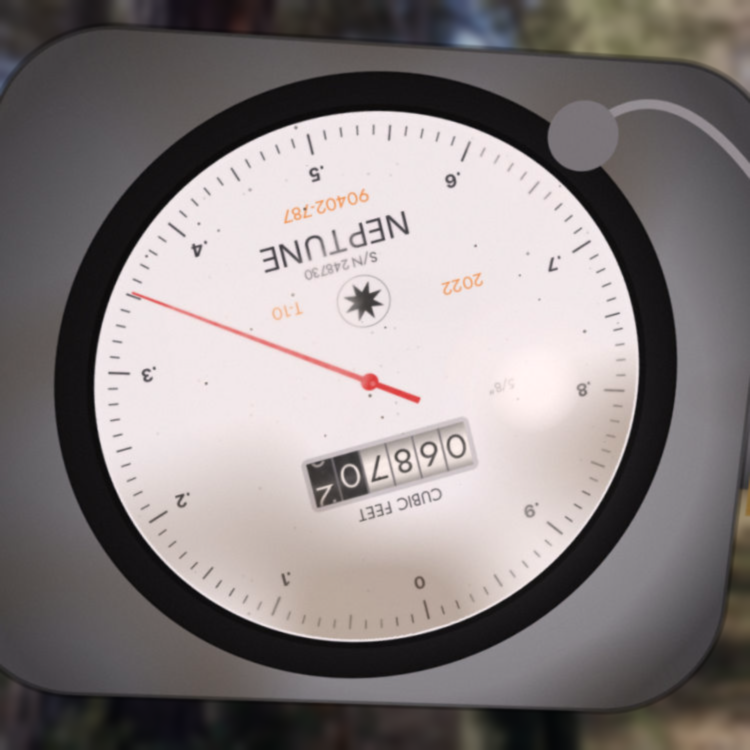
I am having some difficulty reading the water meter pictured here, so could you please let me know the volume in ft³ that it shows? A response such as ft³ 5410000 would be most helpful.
ft³ 68702.35
